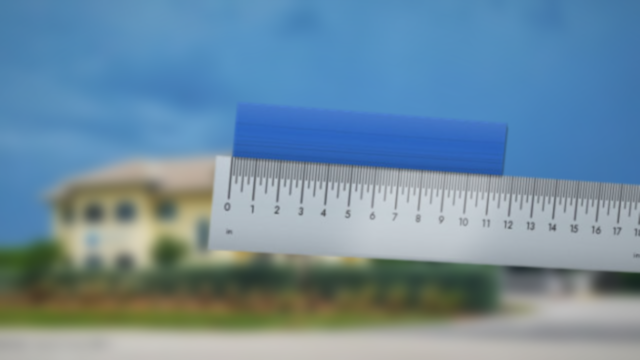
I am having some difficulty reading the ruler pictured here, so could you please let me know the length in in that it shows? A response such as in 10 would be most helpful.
in 11.5
